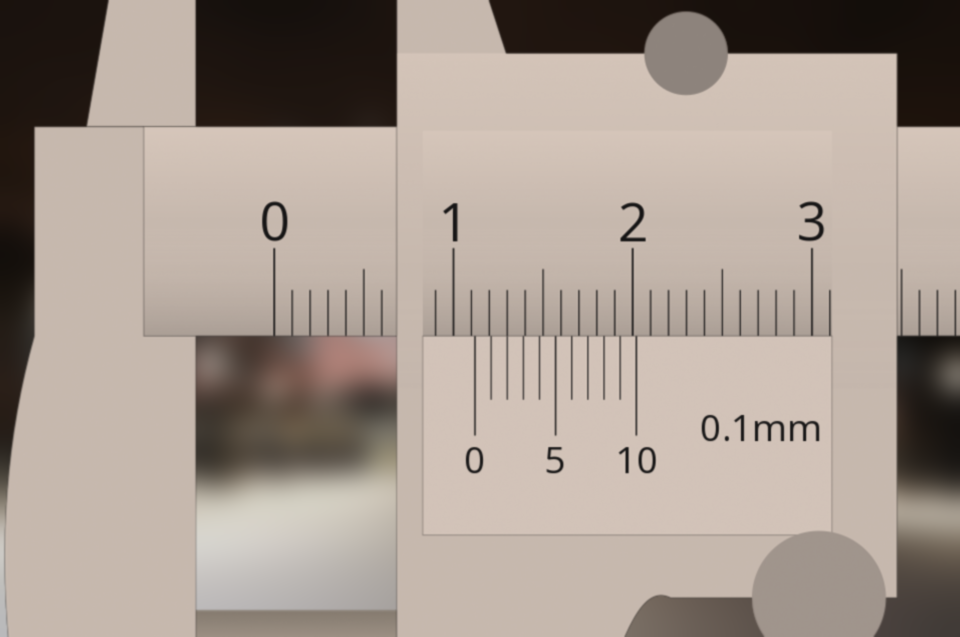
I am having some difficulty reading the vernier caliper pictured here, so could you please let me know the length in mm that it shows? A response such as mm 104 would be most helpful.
mm 11.2
